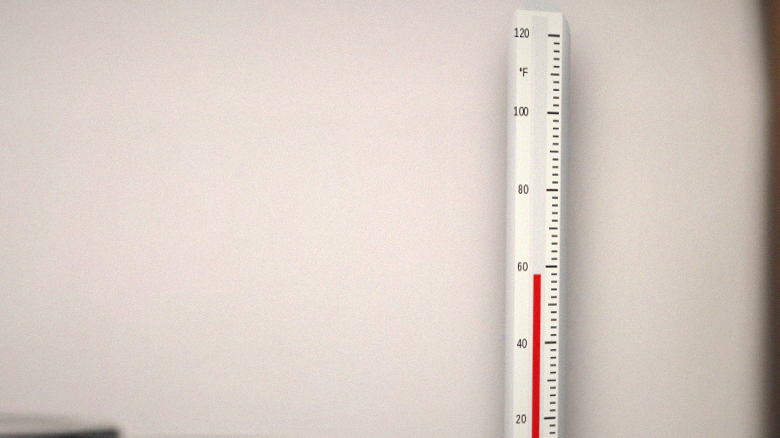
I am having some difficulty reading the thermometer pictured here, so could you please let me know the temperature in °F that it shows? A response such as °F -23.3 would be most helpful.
°F 58
